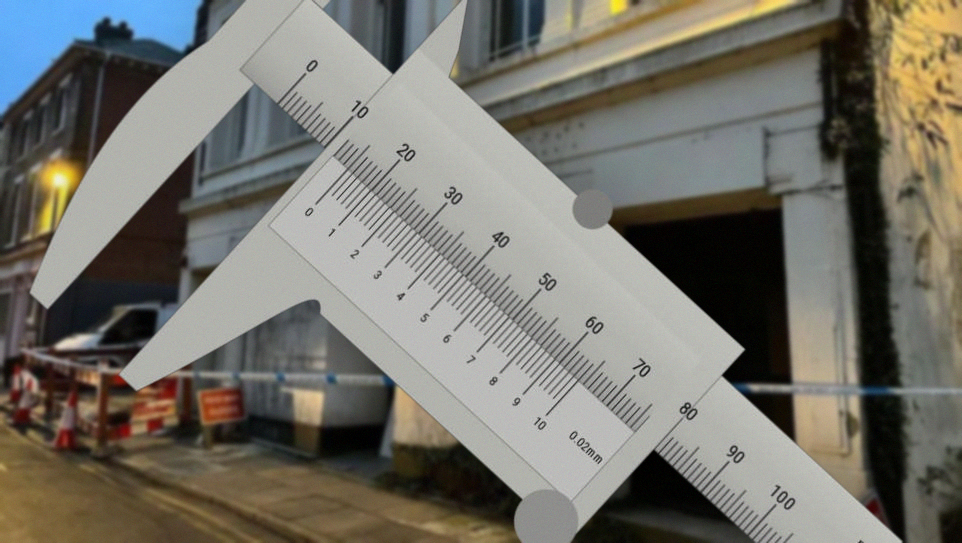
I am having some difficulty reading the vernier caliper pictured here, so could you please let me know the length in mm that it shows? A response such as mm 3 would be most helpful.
mm 15.0
